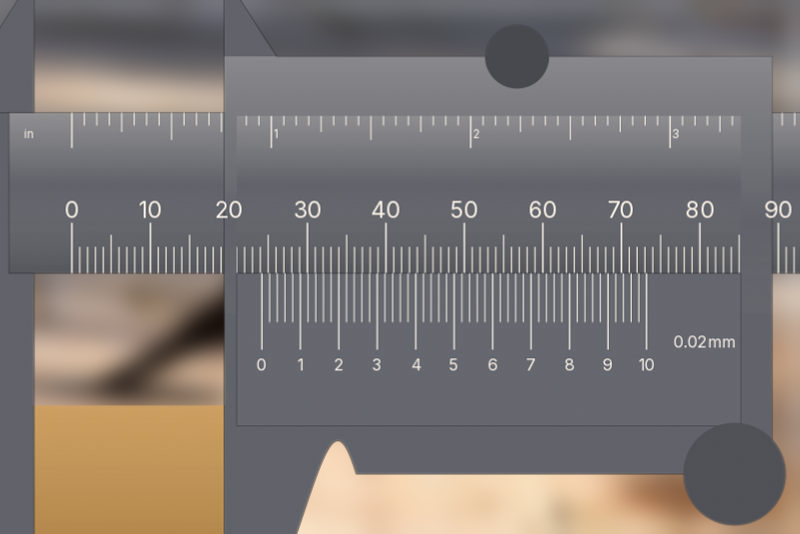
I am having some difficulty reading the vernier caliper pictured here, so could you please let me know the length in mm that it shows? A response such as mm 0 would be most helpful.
mm 24.2
